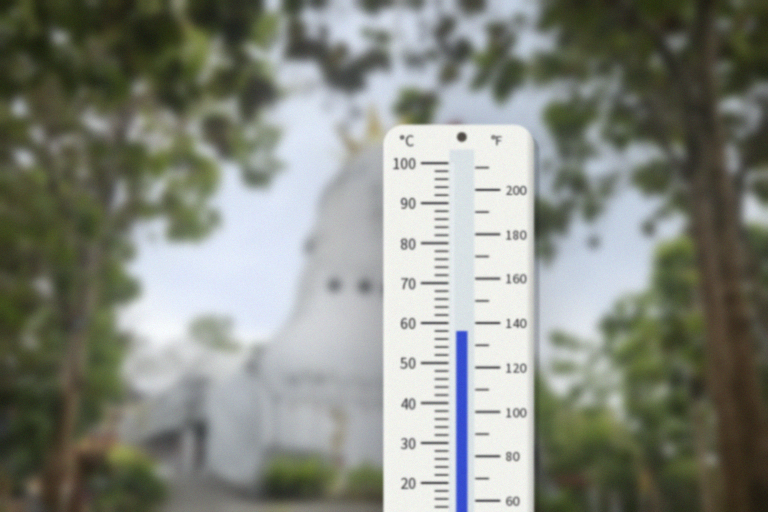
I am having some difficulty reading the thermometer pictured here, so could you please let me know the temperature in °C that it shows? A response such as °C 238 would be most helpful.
°C 58
